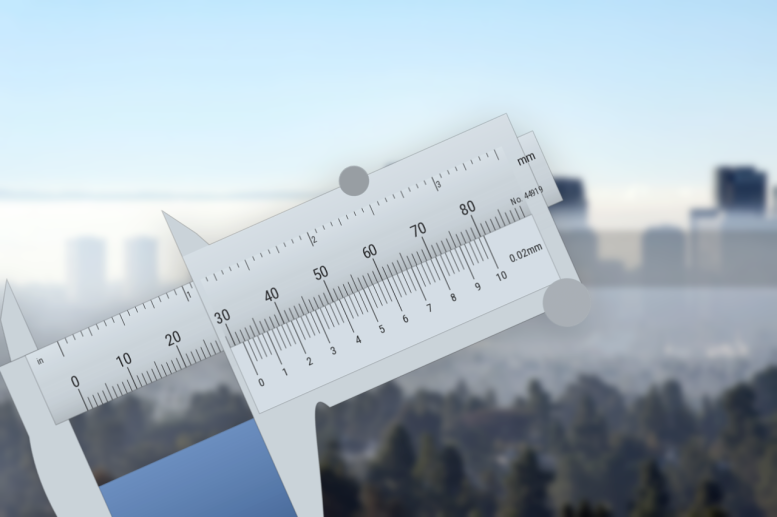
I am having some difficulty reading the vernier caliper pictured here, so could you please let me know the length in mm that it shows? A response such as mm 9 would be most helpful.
mm 31.6
